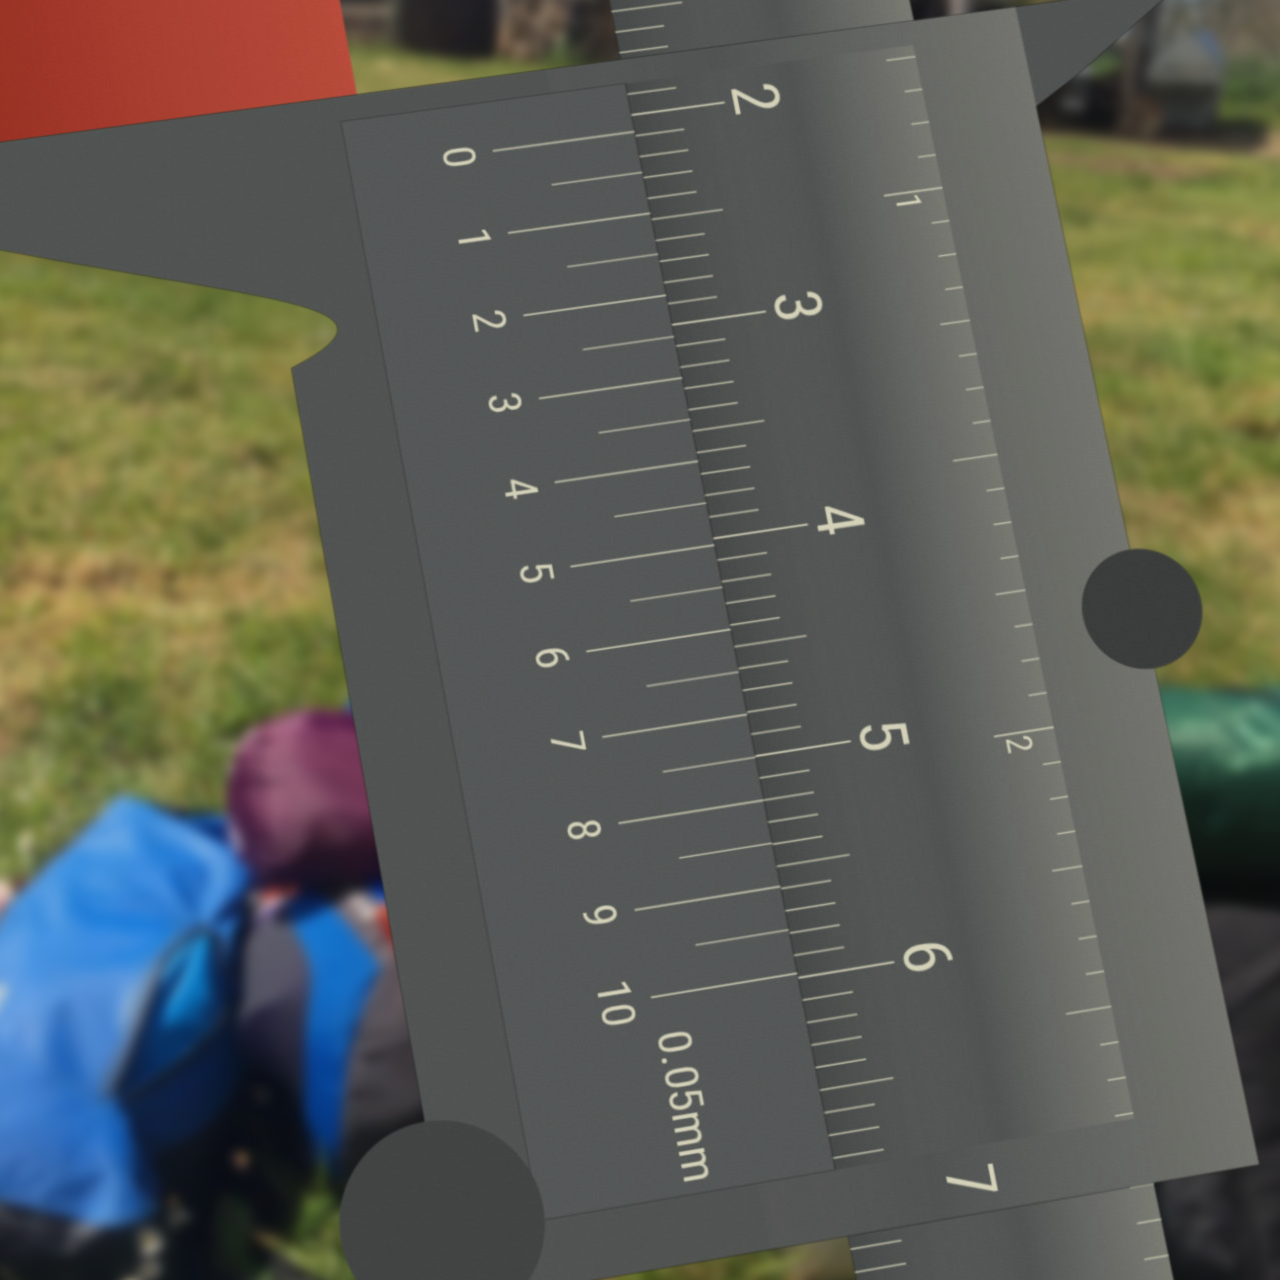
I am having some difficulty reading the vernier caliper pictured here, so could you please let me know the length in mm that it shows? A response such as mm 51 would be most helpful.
mm 20.8
